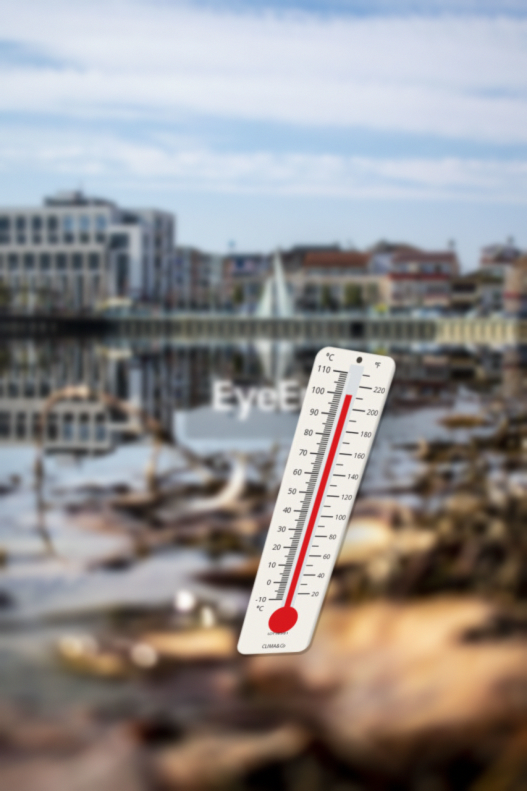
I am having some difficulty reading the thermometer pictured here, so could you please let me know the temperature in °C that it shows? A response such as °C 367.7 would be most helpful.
°C 100
